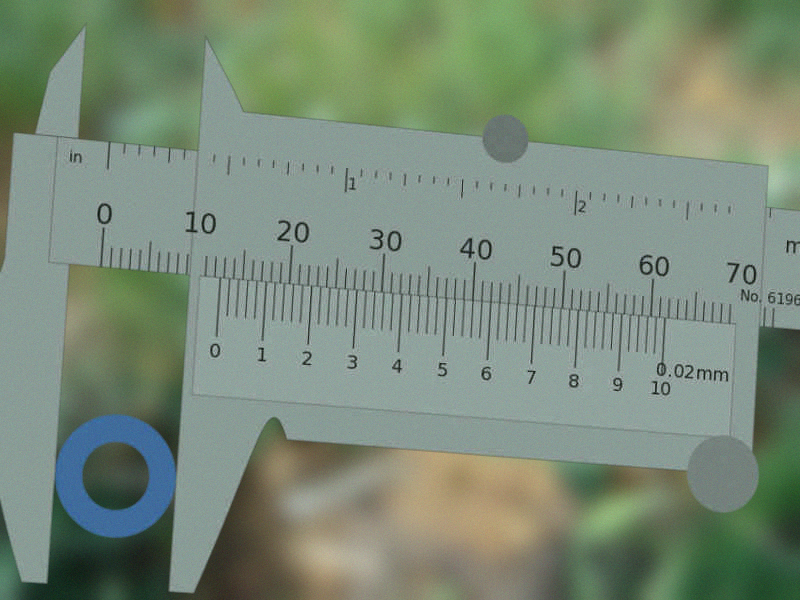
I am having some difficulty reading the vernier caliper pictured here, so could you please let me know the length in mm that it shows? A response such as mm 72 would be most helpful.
mm 12.6
